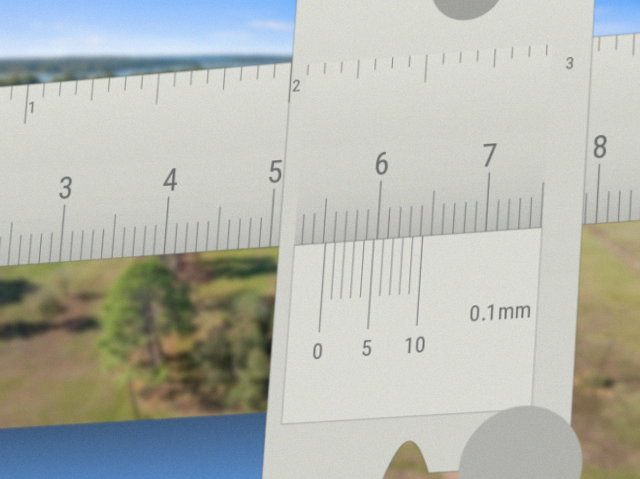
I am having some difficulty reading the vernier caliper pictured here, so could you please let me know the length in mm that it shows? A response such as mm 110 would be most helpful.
mm 55.2
